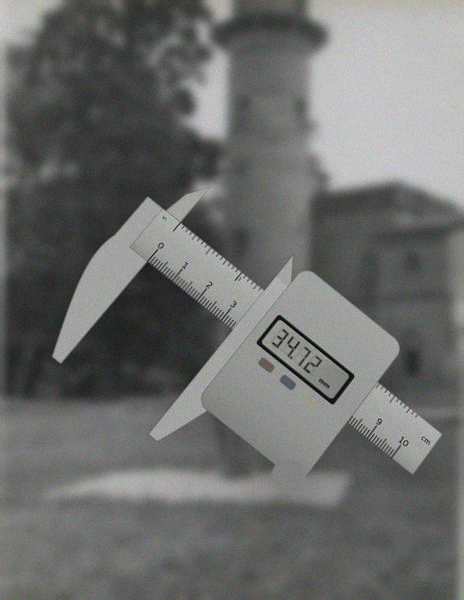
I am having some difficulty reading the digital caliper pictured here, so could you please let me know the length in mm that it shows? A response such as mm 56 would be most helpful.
mm 34.72
